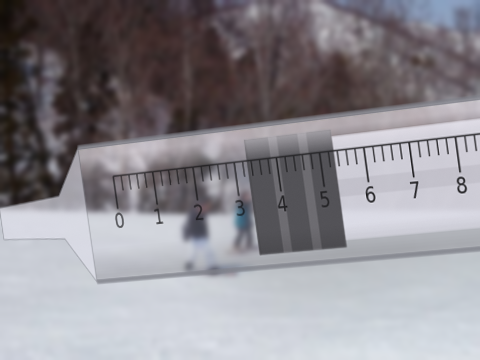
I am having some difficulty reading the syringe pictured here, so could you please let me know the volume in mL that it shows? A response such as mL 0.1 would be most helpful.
mL 3.3
